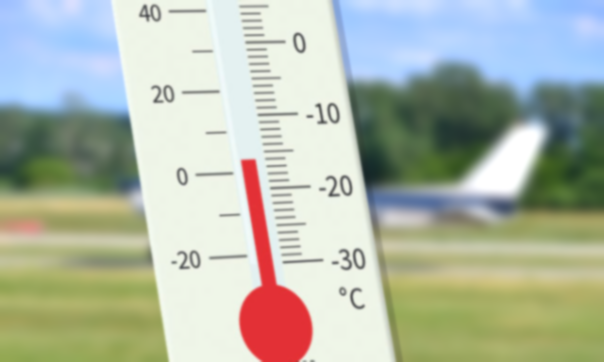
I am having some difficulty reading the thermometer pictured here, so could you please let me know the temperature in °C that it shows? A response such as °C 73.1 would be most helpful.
°C -16
